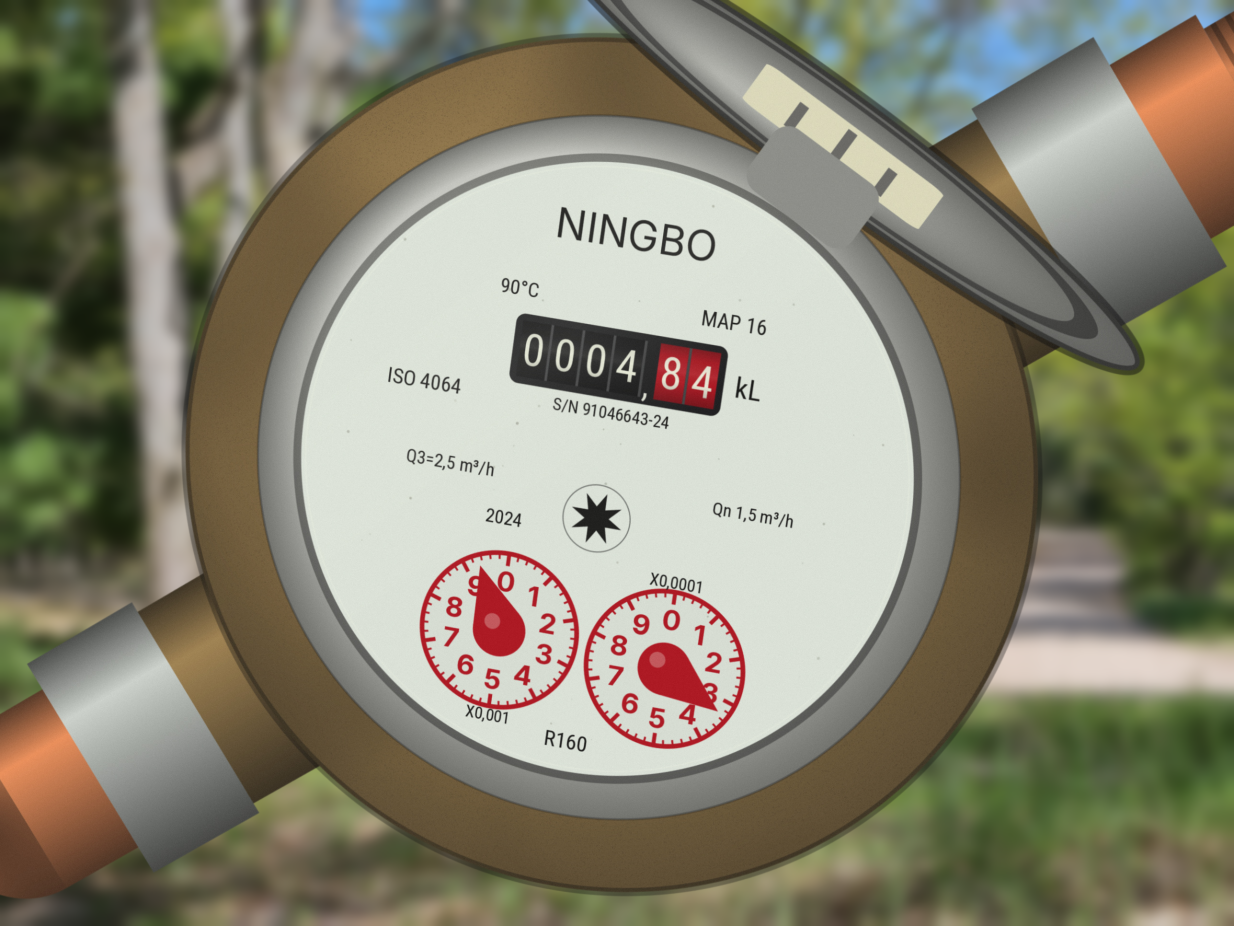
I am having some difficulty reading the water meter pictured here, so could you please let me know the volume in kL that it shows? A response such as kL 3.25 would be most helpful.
kL 4.8393
